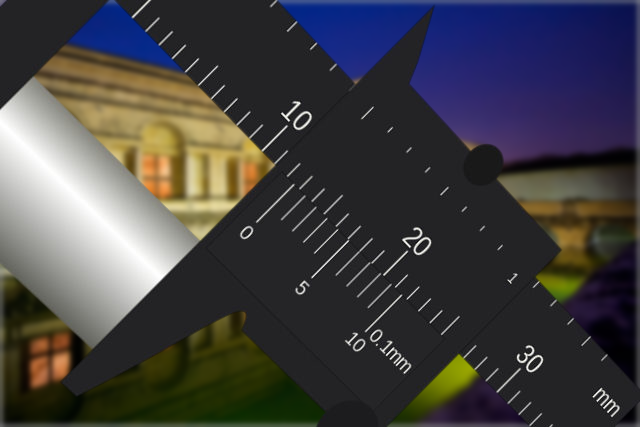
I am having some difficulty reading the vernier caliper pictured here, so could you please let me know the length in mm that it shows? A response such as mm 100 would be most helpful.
mm 12.6
